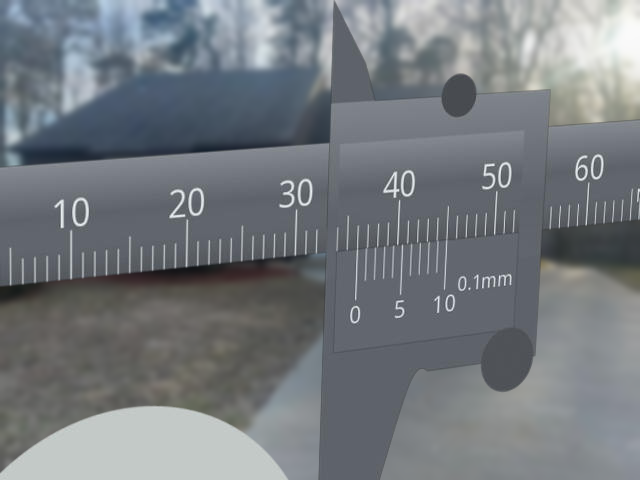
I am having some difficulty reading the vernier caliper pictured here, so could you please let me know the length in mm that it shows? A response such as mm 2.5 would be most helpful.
mm 36.0
